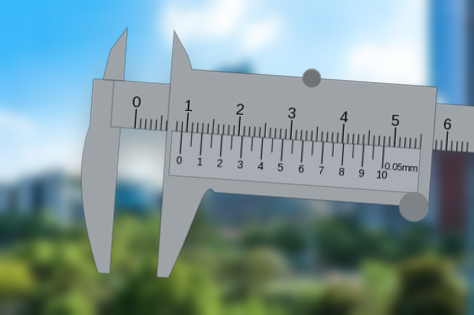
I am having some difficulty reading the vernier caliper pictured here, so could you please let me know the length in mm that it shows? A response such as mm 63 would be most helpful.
mm 9.0
